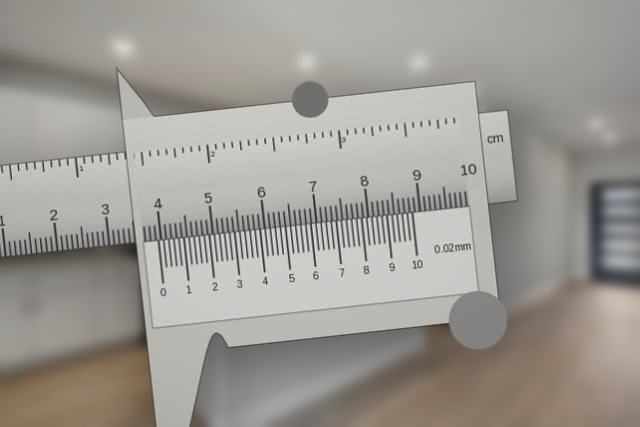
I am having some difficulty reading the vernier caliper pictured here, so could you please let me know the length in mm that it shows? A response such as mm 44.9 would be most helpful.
mm 39.5
